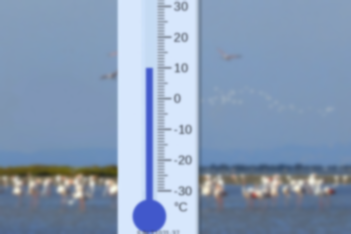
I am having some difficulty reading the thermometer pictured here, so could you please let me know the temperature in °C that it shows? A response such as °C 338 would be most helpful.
°C 10
